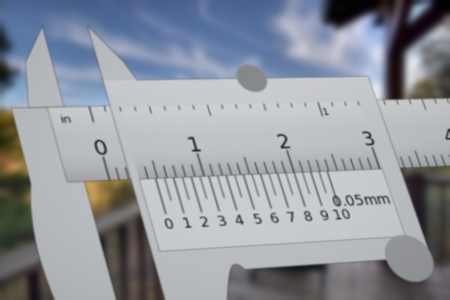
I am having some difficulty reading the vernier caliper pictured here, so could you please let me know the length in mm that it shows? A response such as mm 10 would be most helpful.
mm 4.8
